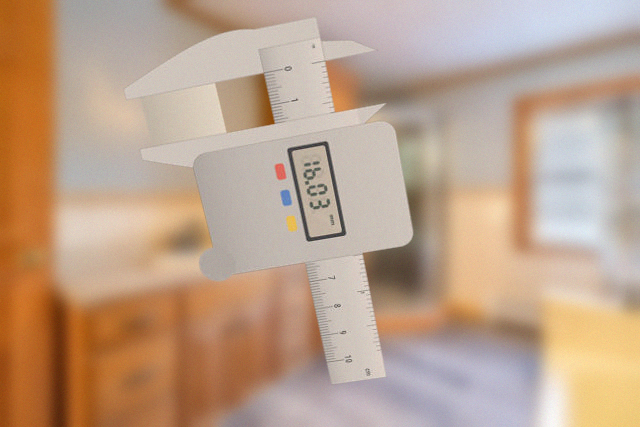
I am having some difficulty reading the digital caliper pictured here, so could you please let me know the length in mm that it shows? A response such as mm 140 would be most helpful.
mm 16.03
